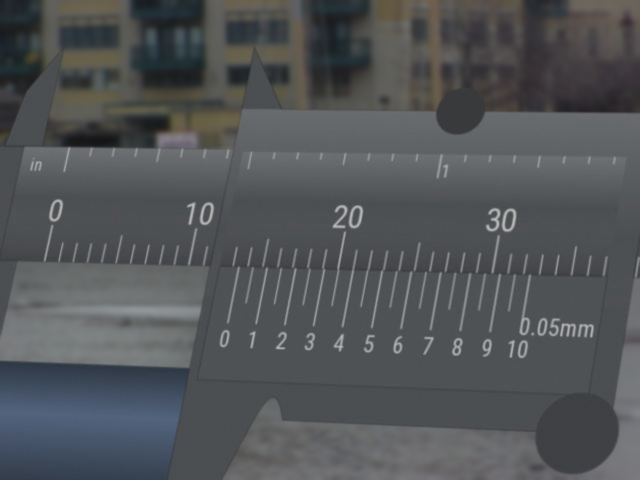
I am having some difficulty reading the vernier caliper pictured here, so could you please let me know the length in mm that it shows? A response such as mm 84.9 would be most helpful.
mm 13.4
